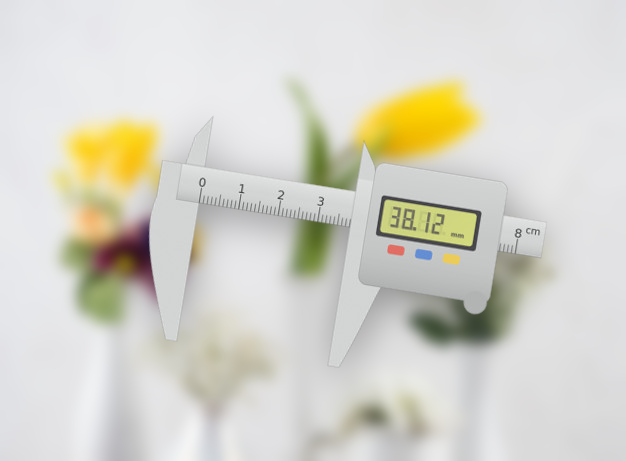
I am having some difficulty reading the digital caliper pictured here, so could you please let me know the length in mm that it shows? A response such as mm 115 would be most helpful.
mm 38.12
